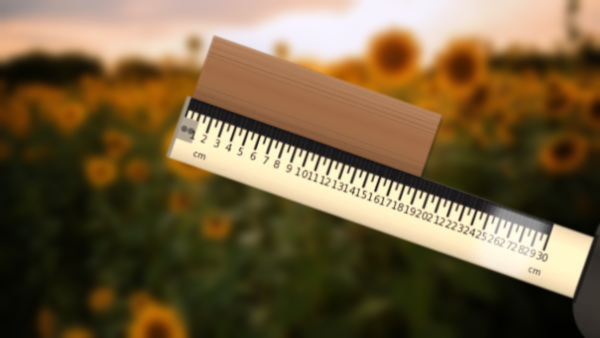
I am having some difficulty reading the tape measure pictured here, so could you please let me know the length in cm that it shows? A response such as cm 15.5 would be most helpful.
cm 19
